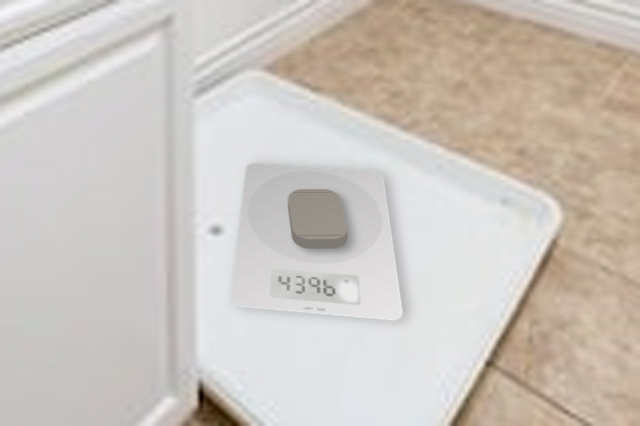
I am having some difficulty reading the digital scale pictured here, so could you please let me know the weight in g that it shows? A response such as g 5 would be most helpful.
g 4396
